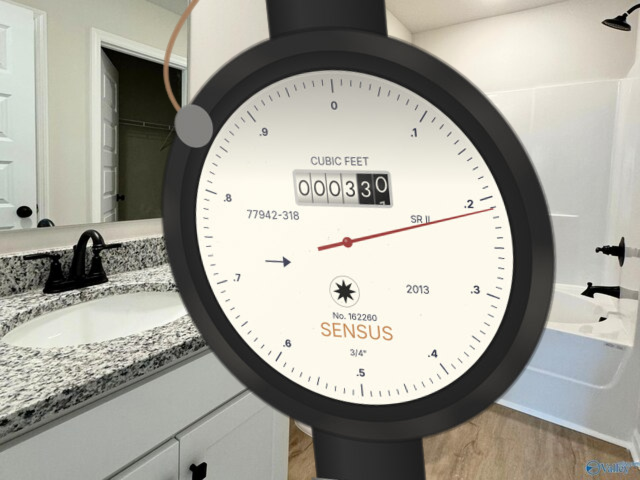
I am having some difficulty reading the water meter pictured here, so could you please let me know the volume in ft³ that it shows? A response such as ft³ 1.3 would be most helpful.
ft³ 330.21
